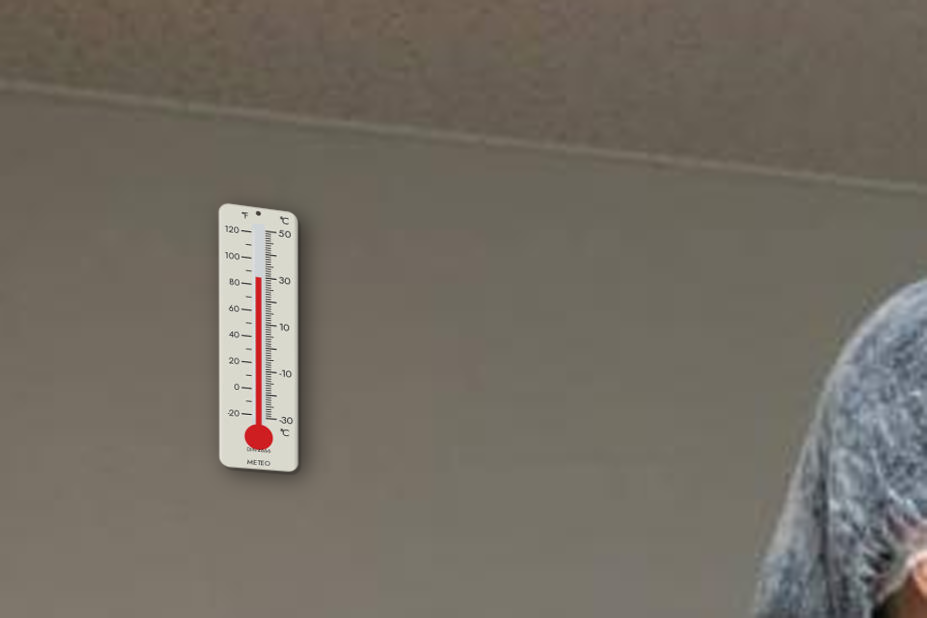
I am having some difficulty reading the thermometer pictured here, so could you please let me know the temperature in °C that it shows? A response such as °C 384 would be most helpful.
°C 30
